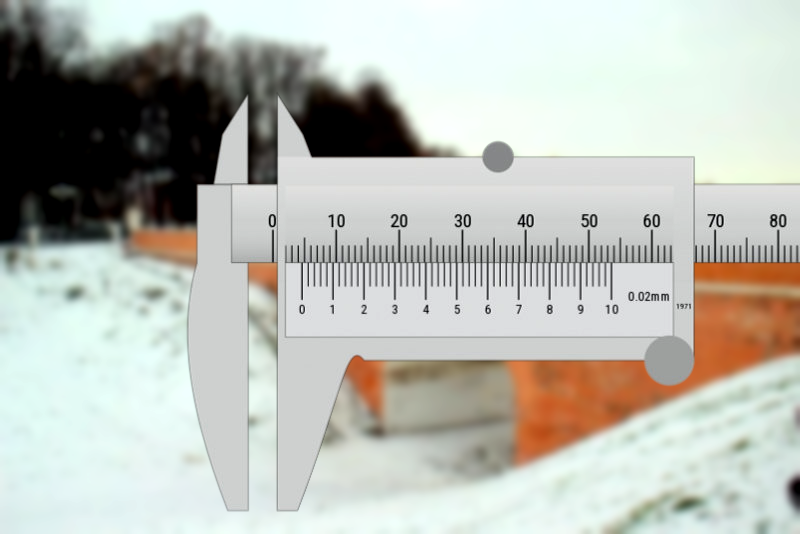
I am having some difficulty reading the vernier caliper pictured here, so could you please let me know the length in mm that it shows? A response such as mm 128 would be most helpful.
mm 4.6
